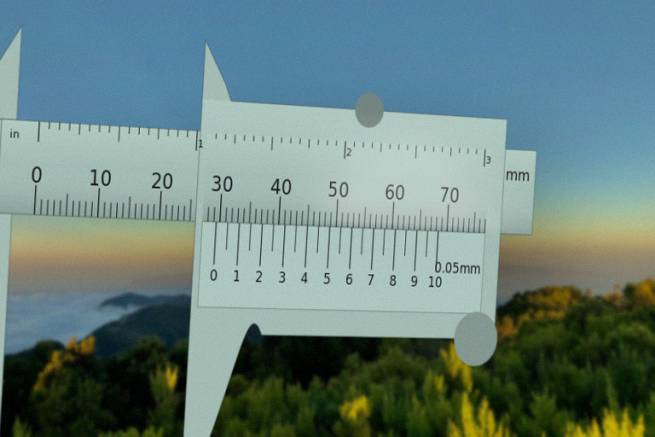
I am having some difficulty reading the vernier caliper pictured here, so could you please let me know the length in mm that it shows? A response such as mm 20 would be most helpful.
mm 29.4
